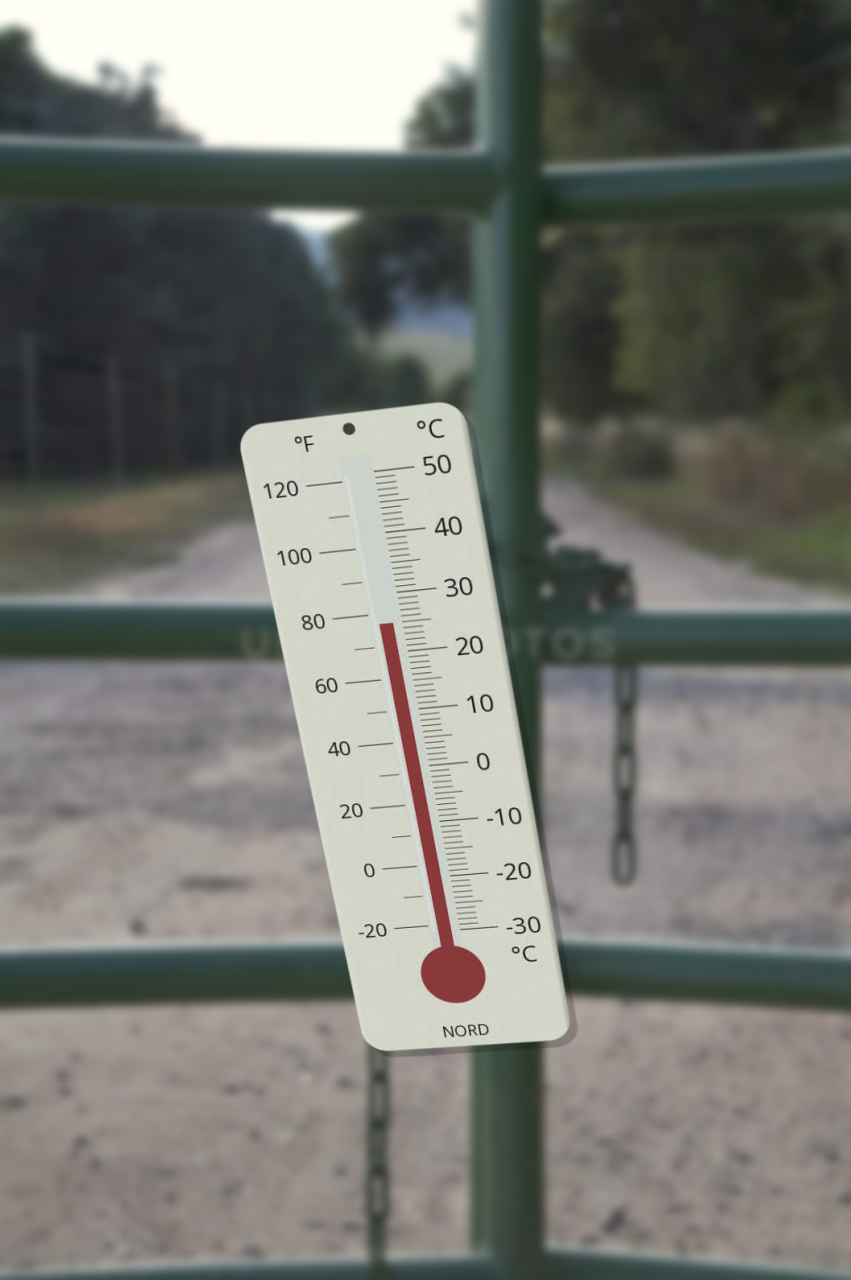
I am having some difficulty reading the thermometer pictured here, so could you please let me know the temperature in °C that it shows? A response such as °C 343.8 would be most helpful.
°C 25
